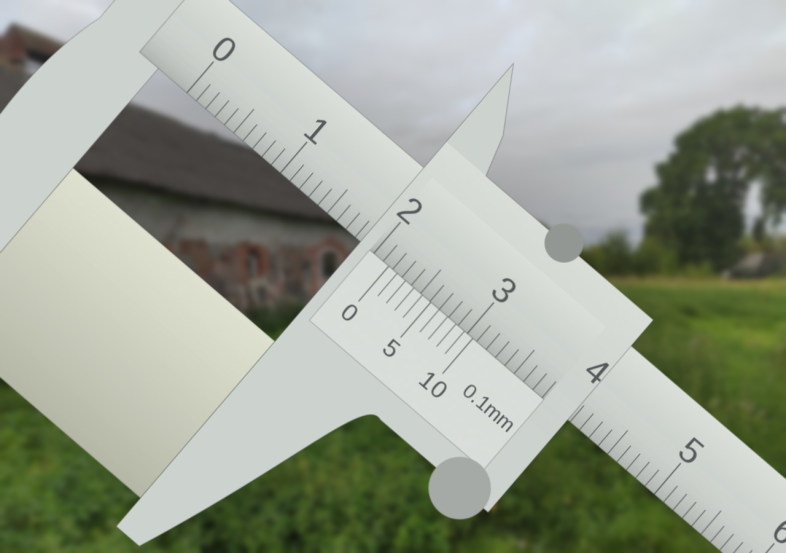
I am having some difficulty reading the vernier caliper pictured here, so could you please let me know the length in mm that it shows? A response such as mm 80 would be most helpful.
mm 21.6
